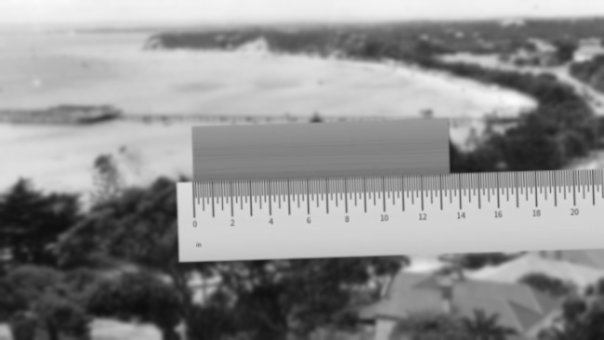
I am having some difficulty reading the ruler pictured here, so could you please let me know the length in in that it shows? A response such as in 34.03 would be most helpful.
in 13.5
